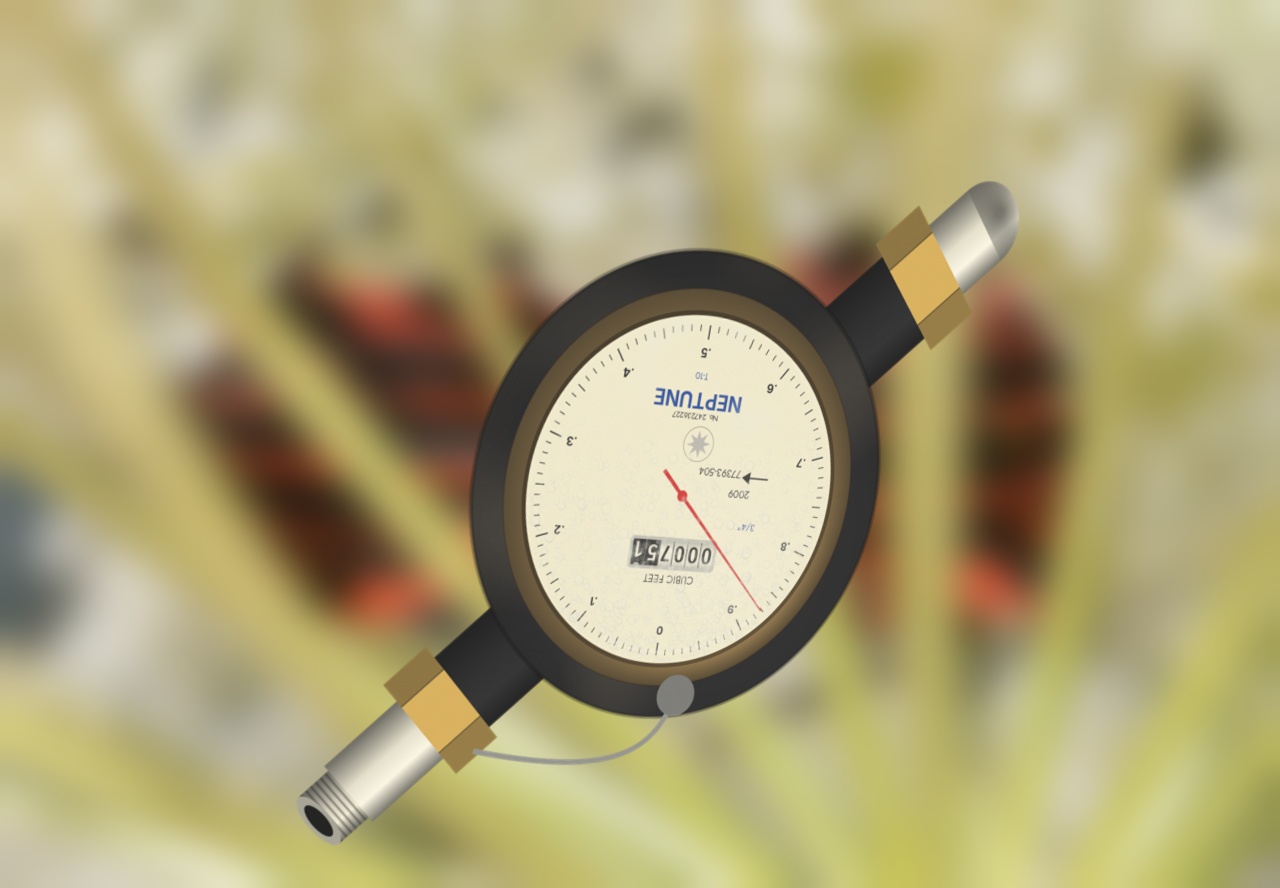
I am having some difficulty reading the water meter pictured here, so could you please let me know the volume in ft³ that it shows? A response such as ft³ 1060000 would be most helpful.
ft³ 750.87
